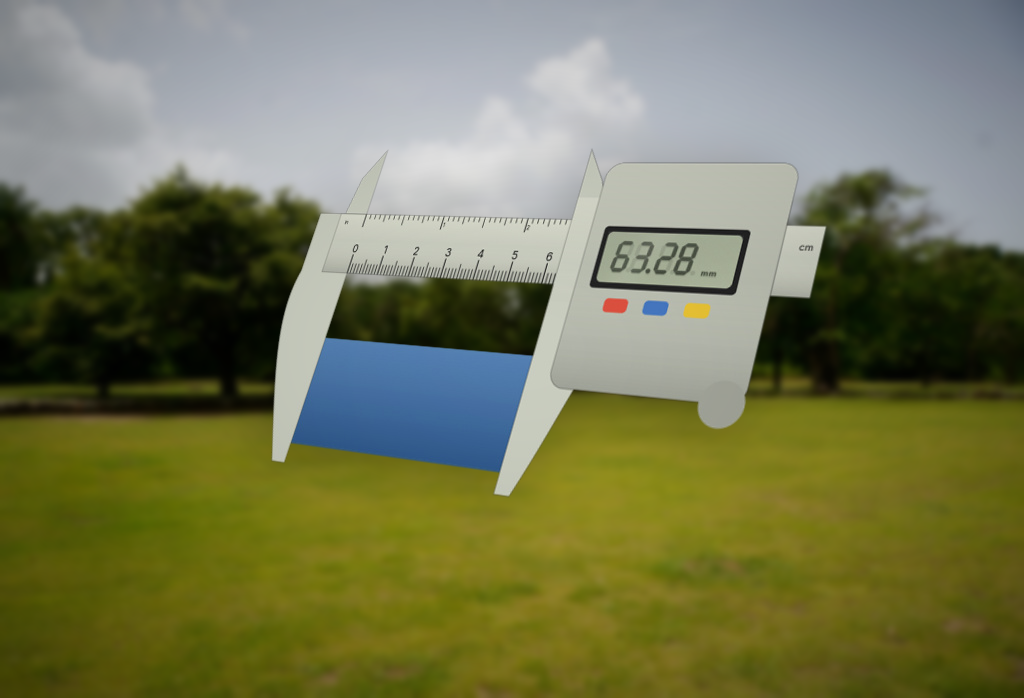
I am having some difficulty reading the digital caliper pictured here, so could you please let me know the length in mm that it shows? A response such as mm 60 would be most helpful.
mm 63.28
